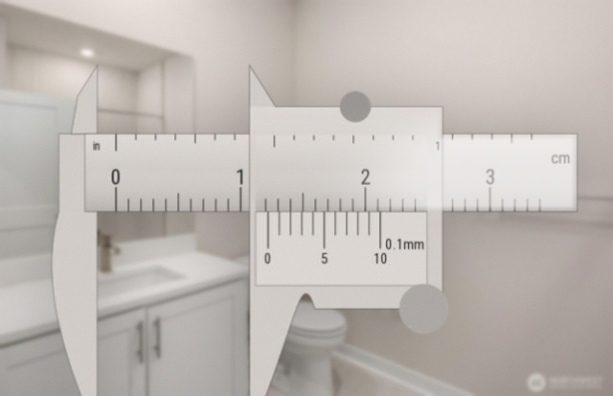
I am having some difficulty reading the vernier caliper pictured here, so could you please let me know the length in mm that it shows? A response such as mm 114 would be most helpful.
mm 12.2
